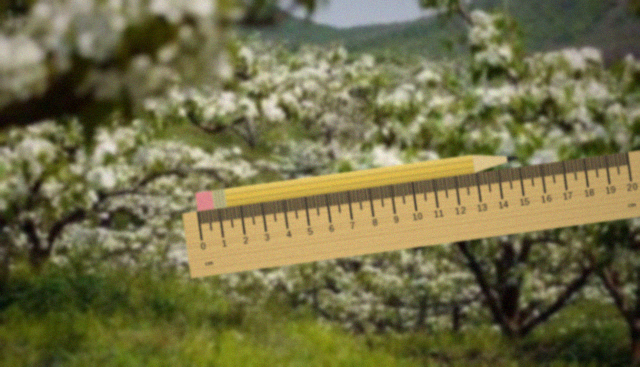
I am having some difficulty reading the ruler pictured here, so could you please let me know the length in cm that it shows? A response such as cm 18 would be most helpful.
cm 15
